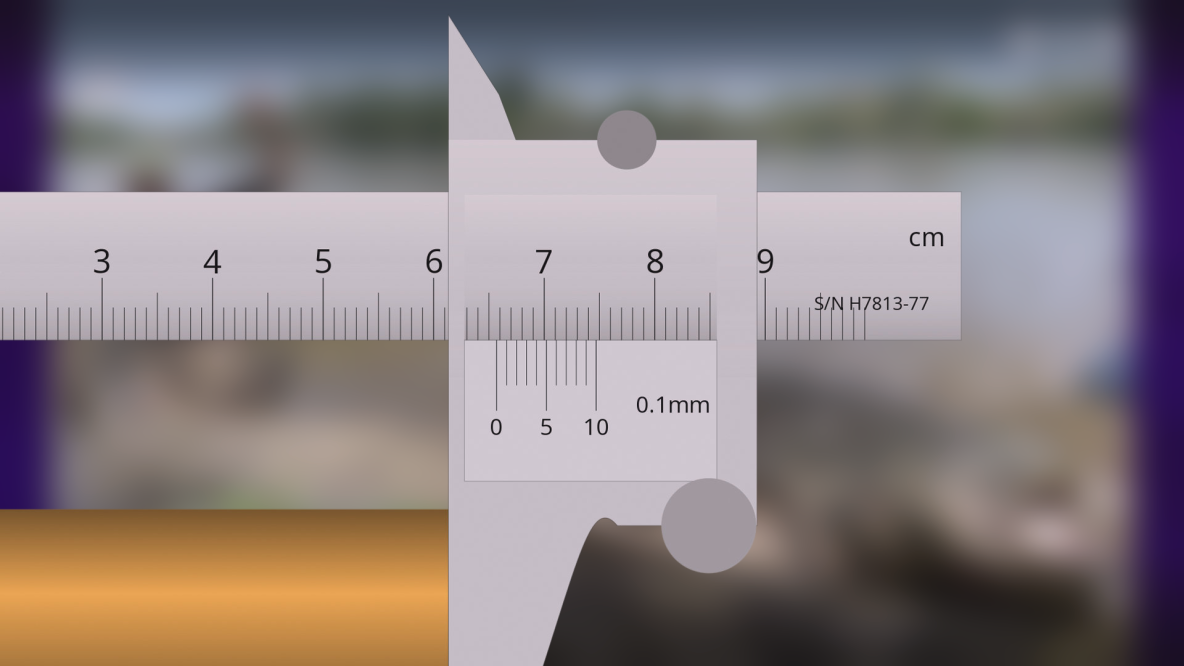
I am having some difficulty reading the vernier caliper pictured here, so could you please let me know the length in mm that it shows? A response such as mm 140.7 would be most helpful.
mm 65.7
